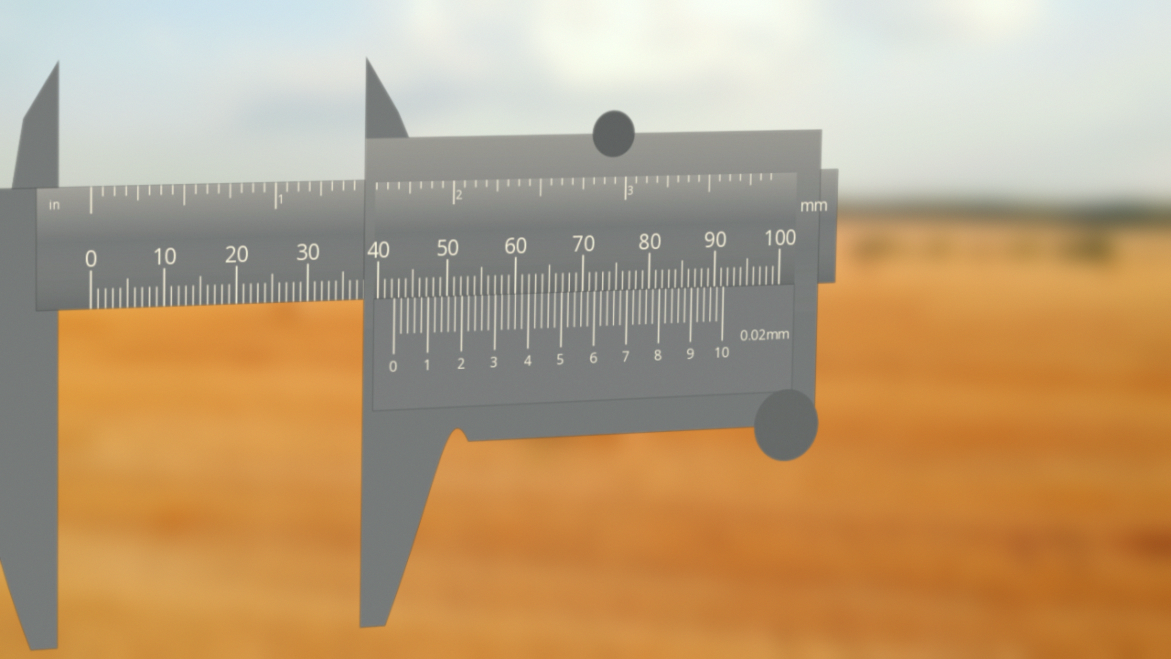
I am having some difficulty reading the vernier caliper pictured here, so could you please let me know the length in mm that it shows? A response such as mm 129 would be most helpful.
mm 42.4
